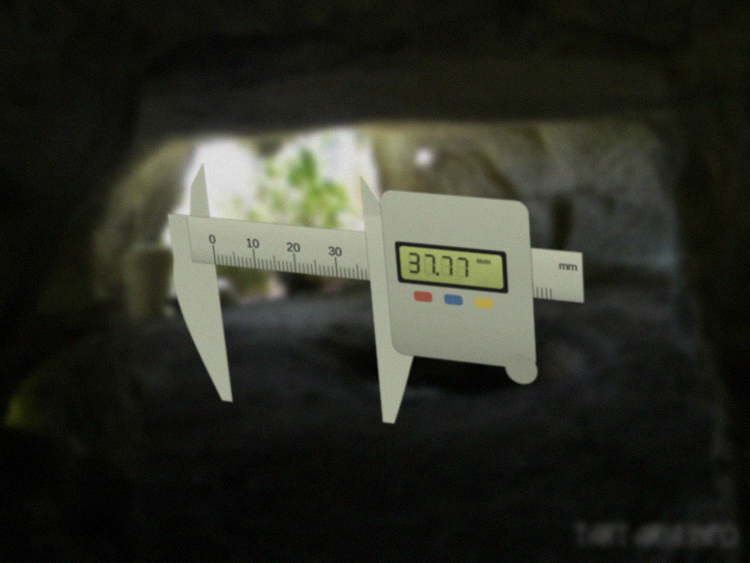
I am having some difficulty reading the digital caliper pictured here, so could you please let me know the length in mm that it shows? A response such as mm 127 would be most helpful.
mm 37.77
